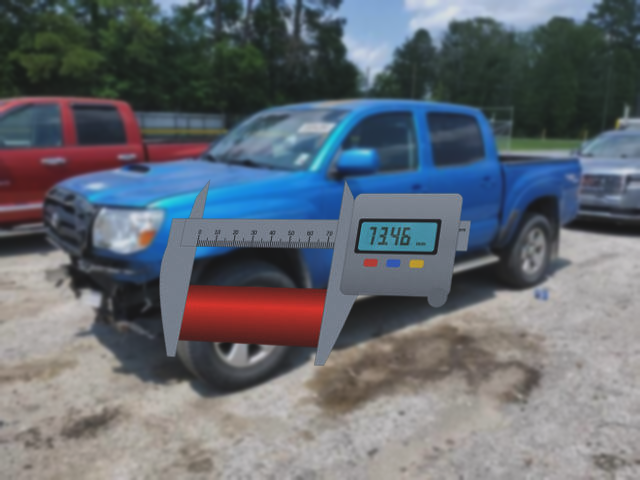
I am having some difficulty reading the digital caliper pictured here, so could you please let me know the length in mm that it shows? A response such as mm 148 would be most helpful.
mm 73.46
